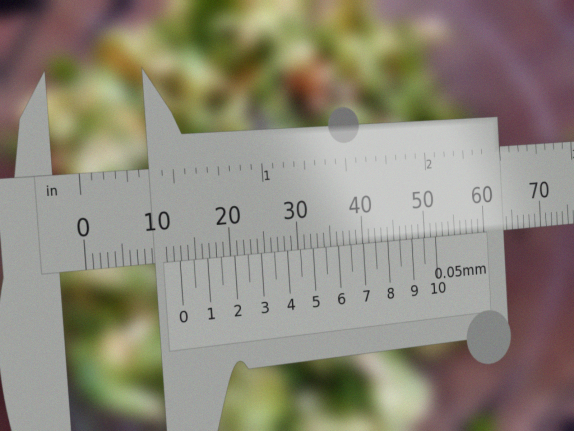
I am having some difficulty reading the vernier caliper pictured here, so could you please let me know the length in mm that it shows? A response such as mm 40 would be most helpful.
mm 12.8
